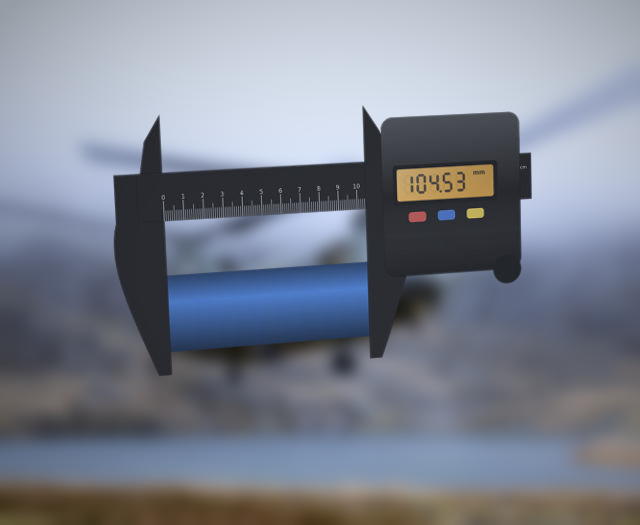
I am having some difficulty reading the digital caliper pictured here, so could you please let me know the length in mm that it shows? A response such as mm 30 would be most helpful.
mm 104.53
